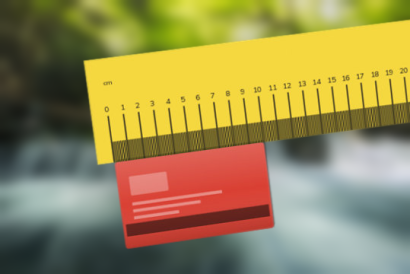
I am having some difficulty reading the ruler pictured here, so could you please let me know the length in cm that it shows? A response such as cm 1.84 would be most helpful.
cm 10
